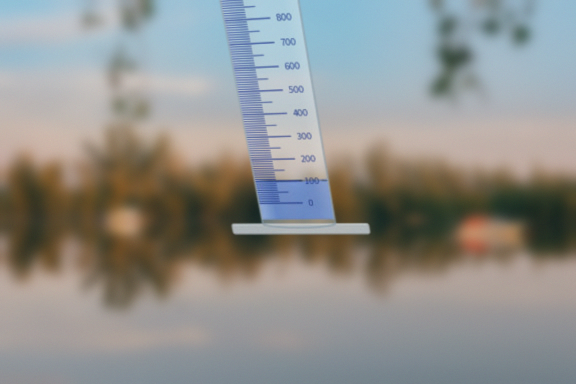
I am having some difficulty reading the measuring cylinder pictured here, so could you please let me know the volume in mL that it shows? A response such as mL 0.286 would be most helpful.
mL 100
